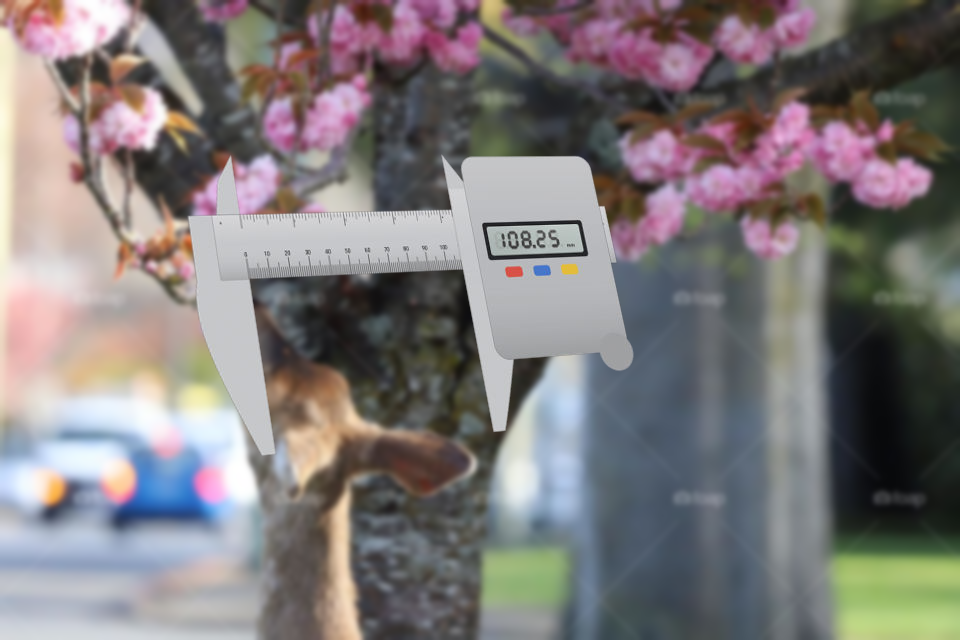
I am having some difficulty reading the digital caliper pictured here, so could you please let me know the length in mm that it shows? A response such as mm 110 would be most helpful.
mm 108.25
